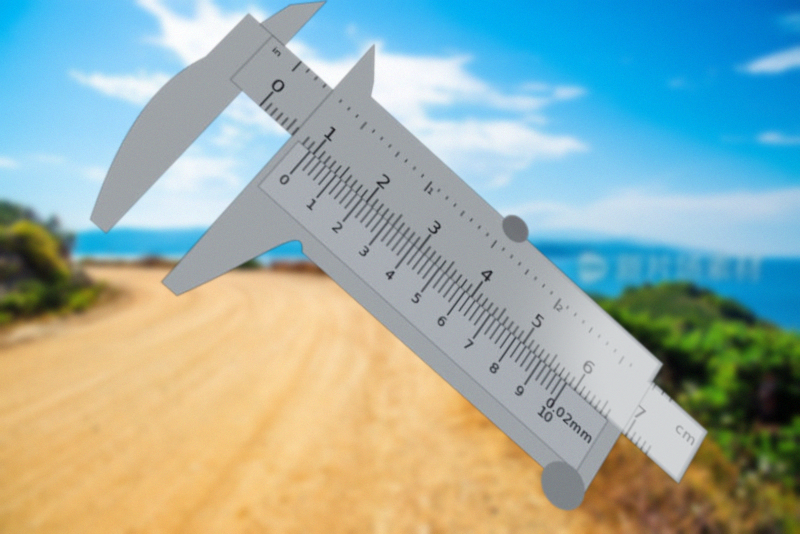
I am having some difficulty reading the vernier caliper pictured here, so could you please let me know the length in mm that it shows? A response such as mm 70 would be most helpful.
mm 9.4
